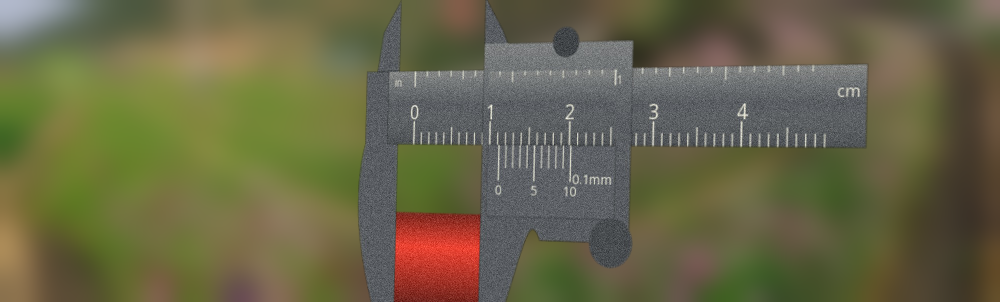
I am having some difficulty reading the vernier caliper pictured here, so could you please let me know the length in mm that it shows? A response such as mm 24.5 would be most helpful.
mm 11.2
